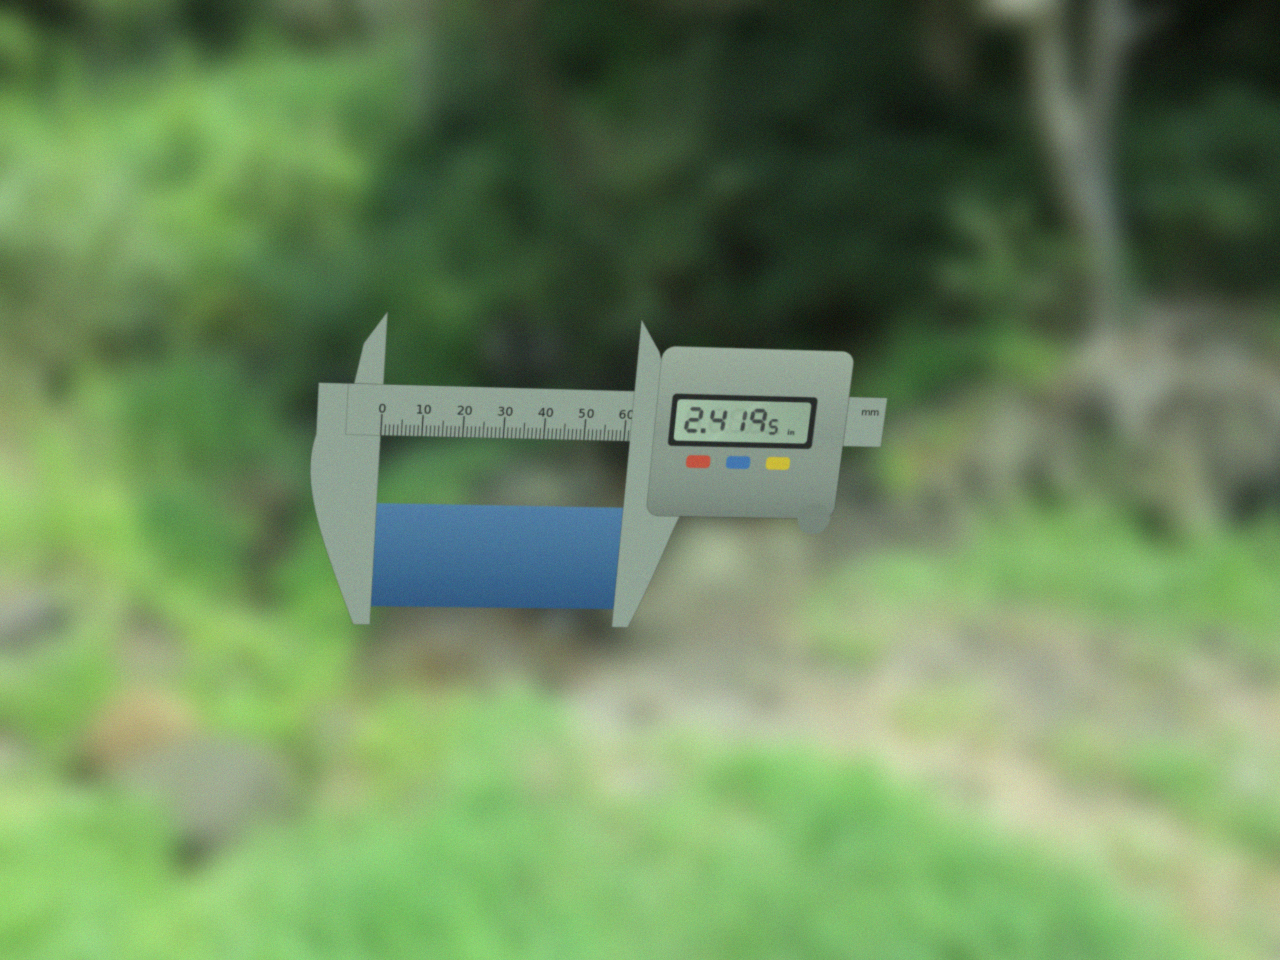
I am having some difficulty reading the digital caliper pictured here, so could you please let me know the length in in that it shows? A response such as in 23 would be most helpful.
in 2.4195
